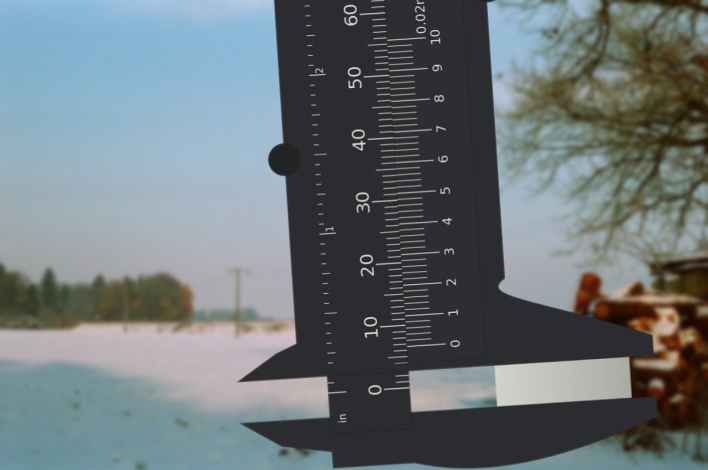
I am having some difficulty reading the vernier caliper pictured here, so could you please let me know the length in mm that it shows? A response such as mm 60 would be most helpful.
mm 6.6
